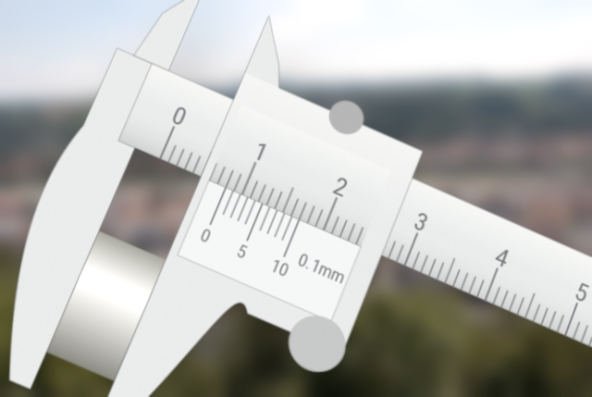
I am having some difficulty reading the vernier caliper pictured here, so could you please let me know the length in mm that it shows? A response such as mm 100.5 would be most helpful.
mm 8.0
